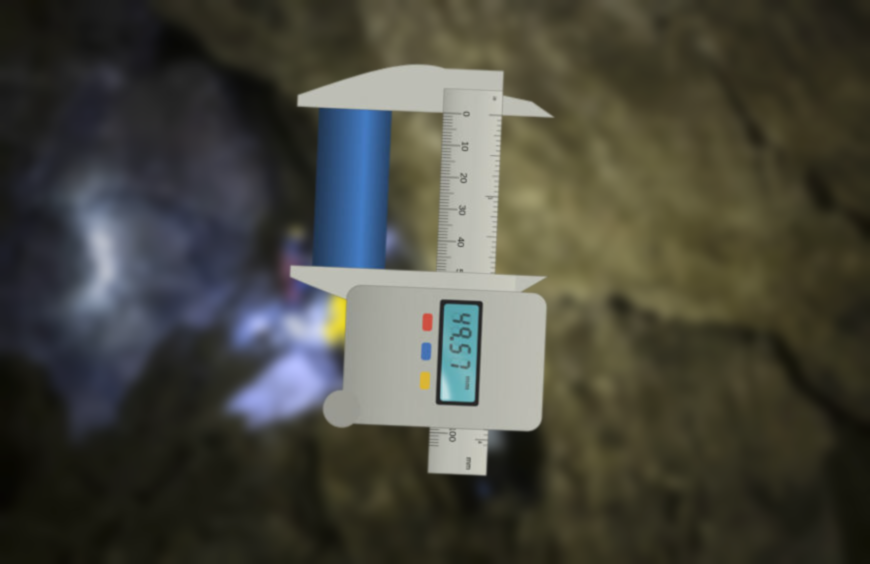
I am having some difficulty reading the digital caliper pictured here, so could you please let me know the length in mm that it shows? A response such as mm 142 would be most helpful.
mm 49.57
